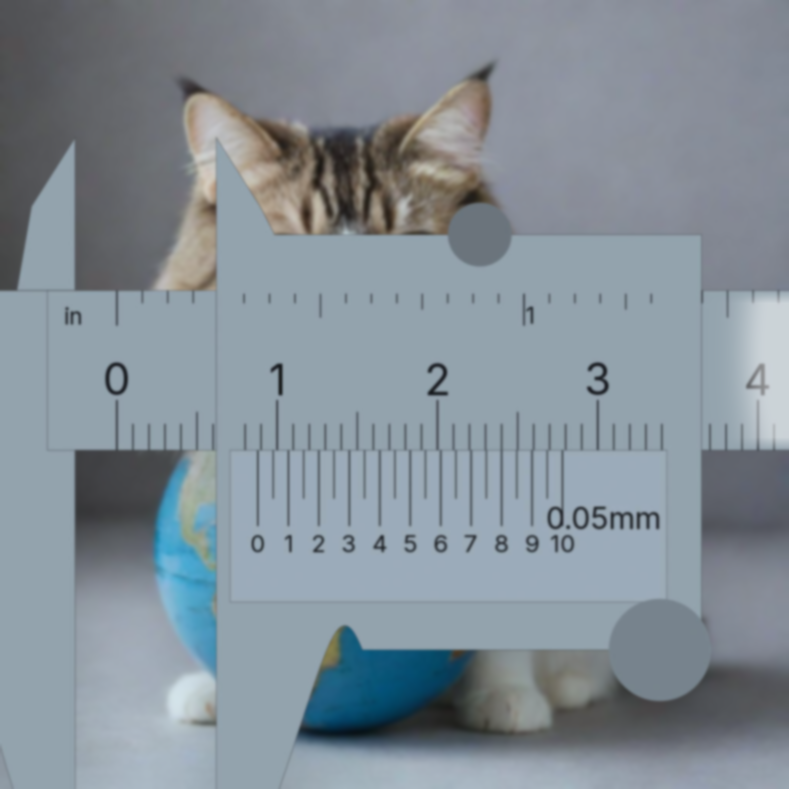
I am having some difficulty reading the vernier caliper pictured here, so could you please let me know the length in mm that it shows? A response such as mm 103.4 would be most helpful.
mm 8.8
